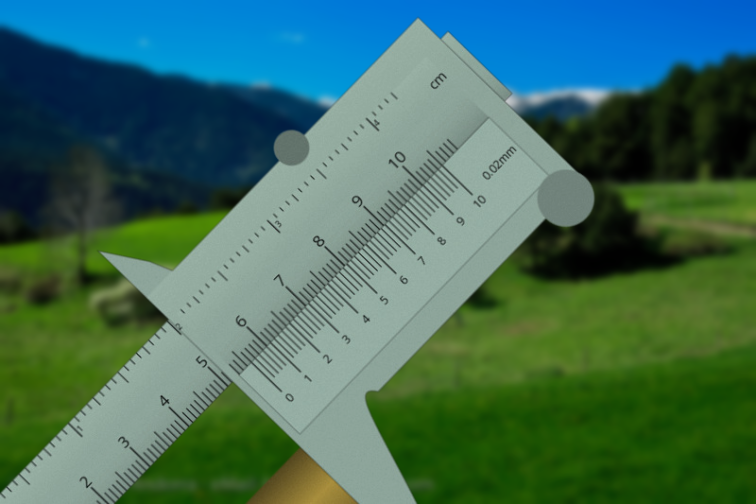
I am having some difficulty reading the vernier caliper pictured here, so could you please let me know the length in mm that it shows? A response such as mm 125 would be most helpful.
mm 56.0
